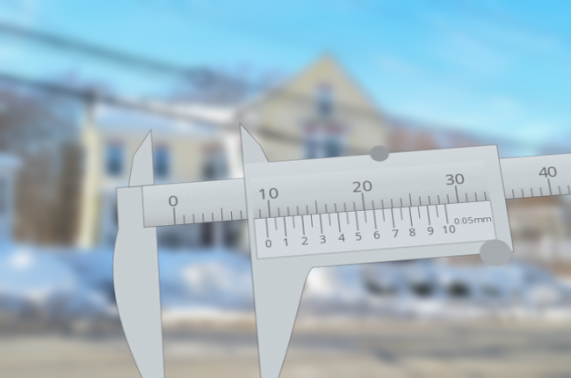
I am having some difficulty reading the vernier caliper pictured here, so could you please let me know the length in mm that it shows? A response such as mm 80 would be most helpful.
mm 9.6
